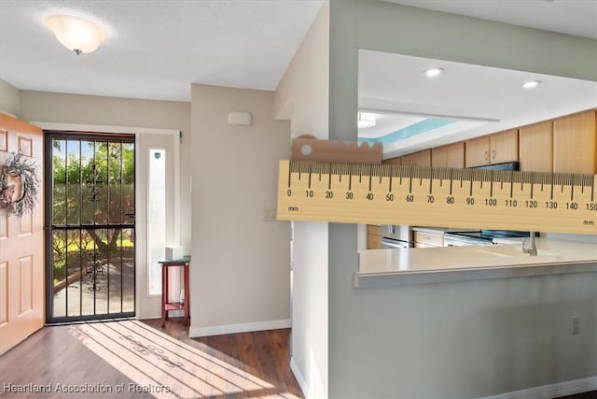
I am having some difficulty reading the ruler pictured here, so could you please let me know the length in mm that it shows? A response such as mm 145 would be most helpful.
mm 45
